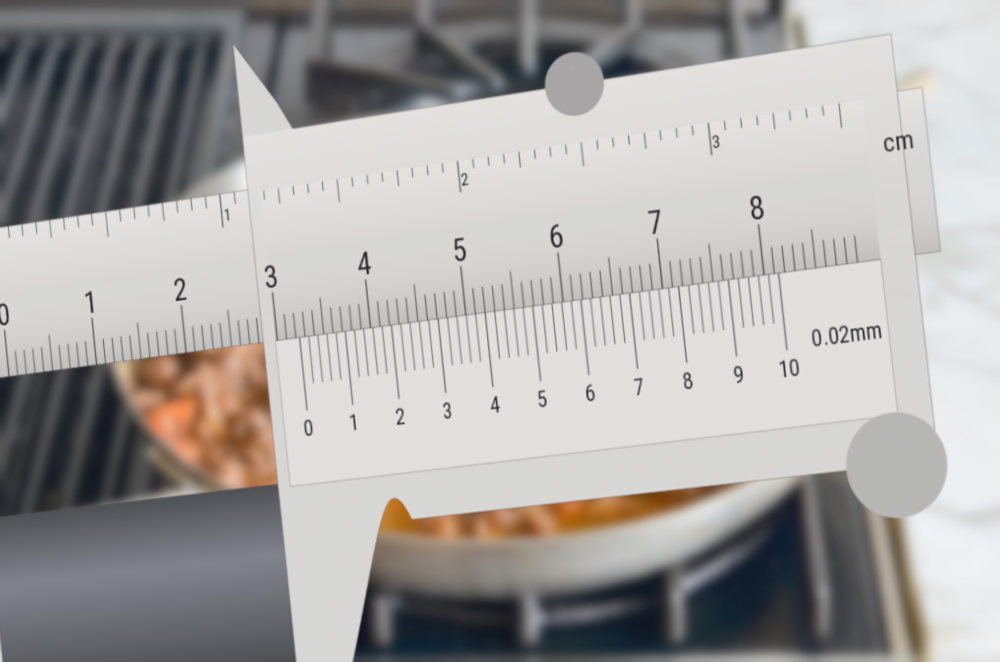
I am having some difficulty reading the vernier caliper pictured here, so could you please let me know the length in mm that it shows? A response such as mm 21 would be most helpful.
mm 32.4
